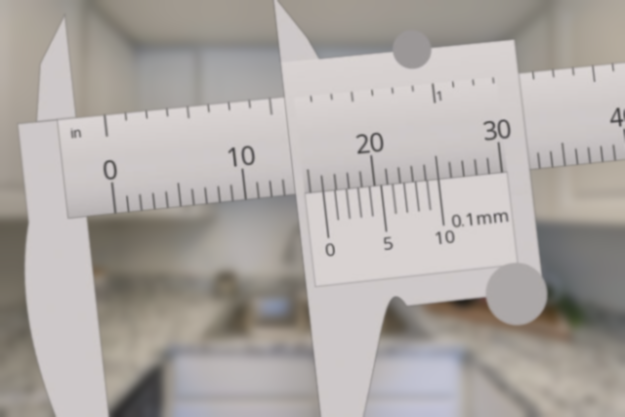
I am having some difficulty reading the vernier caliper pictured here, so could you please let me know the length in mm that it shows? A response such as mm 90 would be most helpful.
mm 16.0
